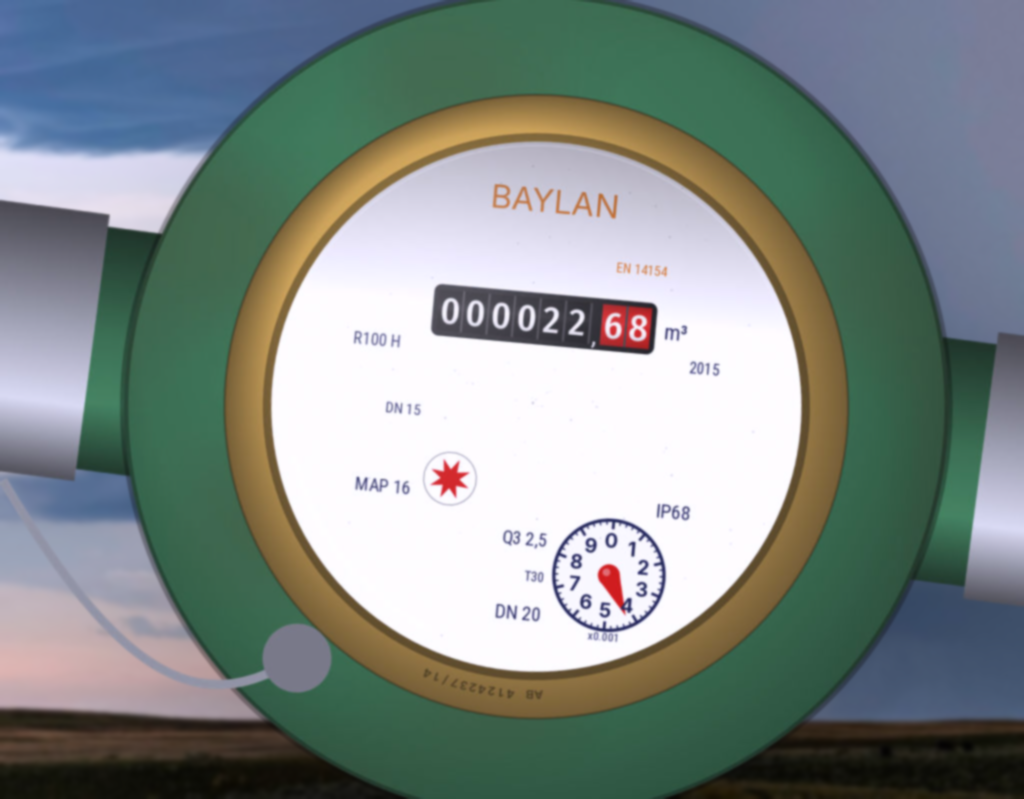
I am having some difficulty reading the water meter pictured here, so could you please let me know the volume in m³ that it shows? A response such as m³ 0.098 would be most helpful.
m³ 22.684
